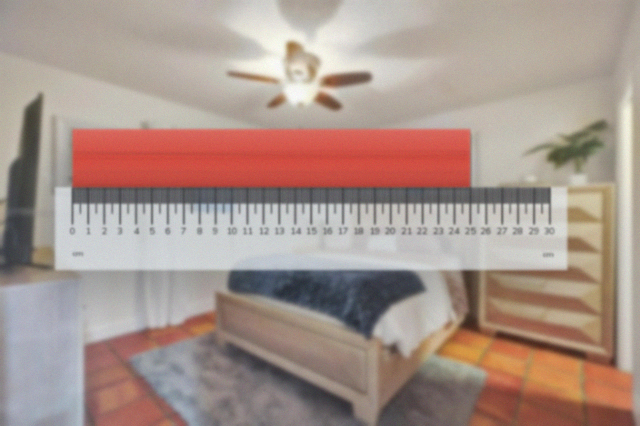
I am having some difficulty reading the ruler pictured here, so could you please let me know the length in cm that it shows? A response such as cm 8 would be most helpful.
cm 25
